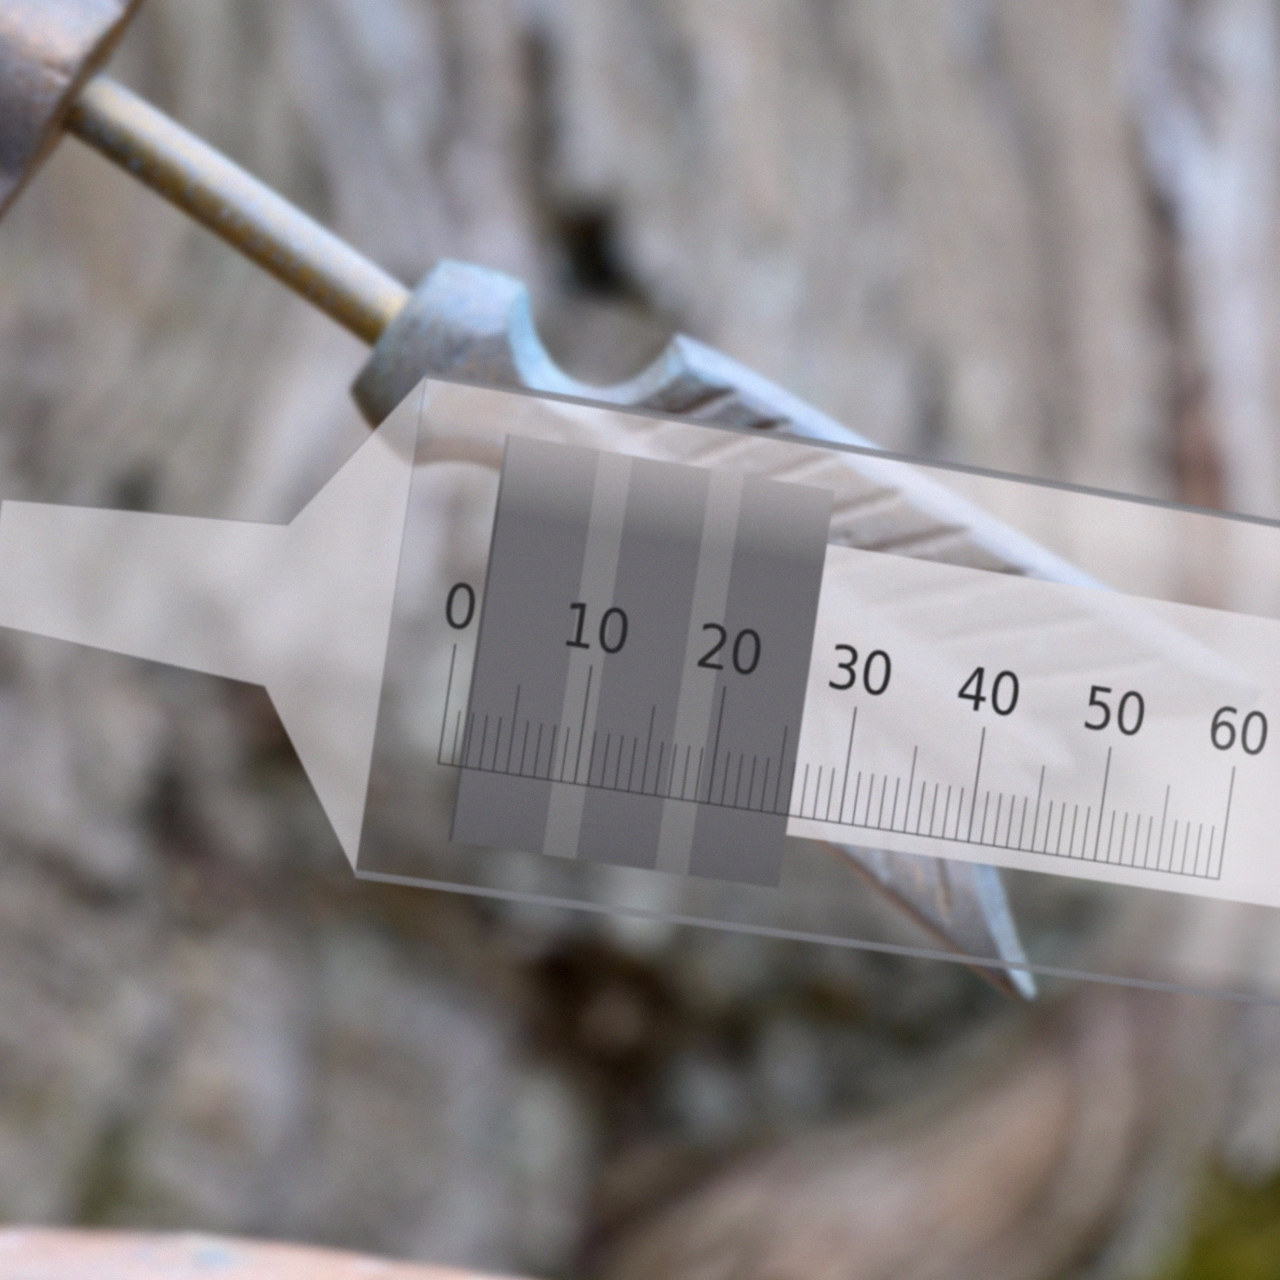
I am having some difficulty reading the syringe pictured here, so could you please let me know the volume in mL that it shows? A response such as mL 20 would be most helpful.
mL 1.5
